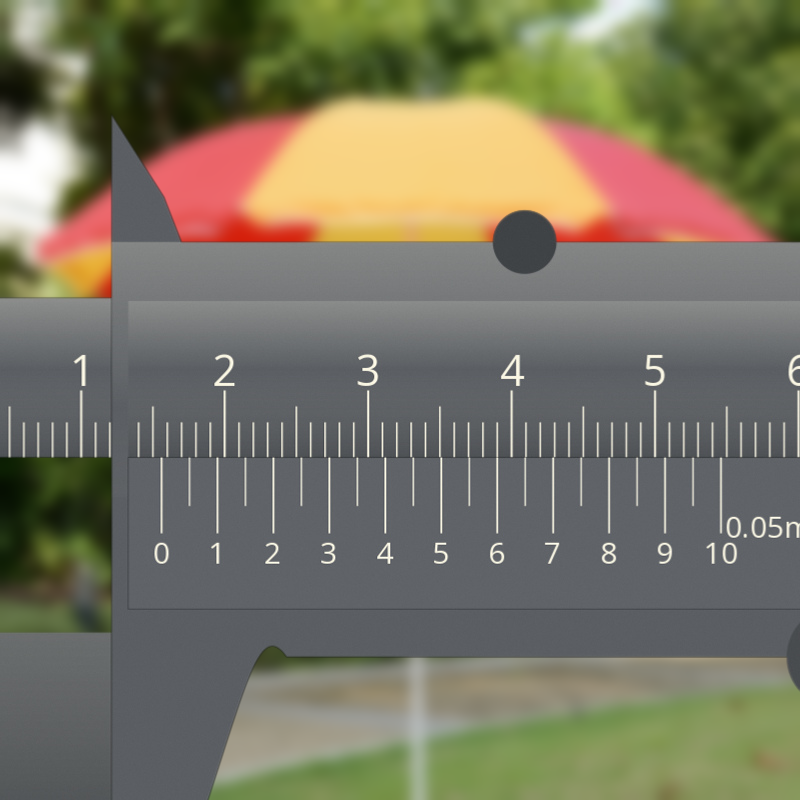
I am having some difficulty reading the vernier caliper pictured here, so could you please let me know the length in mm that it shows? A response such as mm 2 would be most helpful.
mm 15.6
